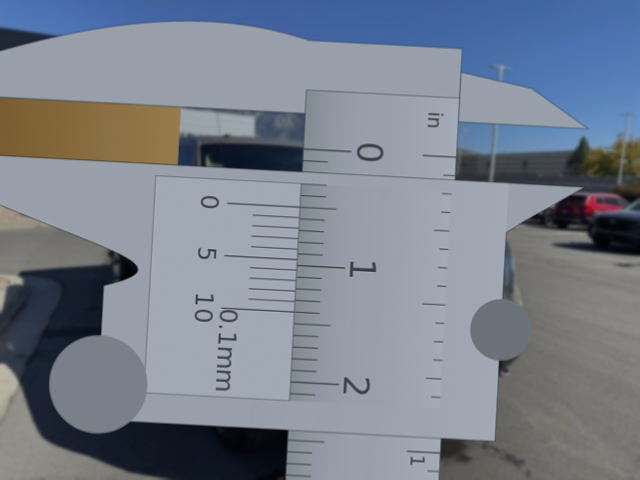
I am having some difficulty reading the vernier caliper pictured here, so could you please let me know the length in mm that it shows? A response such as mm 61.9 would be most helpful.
mm 5.0
